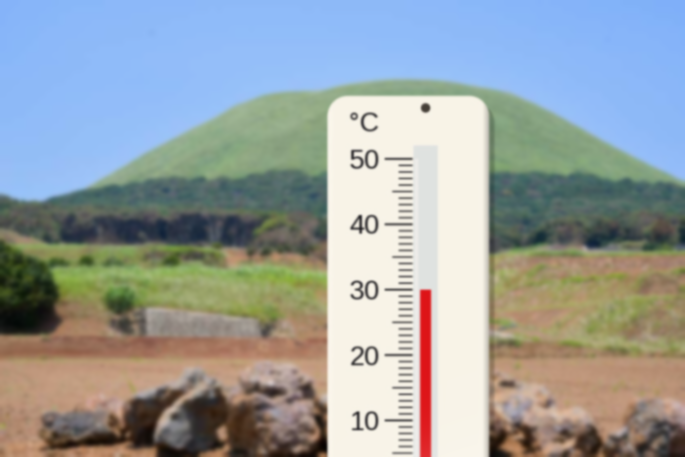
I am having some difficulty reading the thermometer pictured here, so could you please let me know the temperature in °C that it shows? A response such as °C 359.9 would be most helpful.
°C 30
